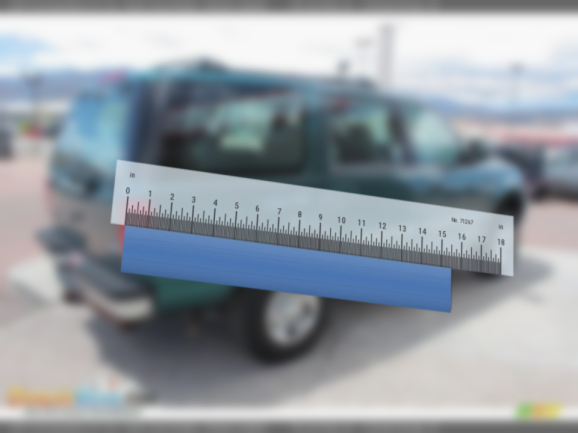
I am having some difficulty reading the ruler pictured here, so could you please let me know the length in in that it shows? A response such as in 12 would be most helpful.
in 15.5
